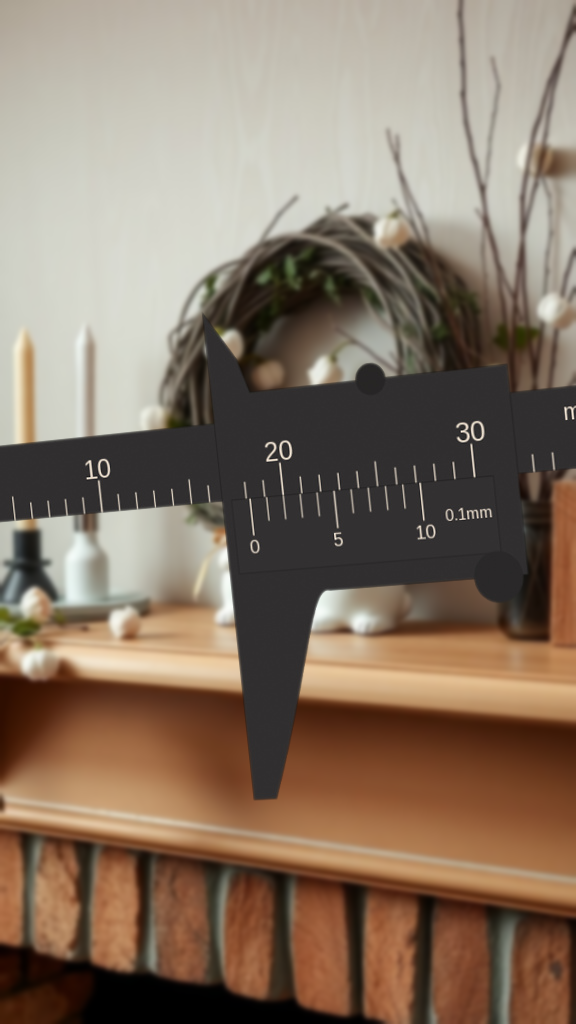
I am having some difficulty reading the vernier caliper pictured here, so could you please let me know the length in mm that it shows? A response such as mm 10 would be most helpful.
mm 18.2
